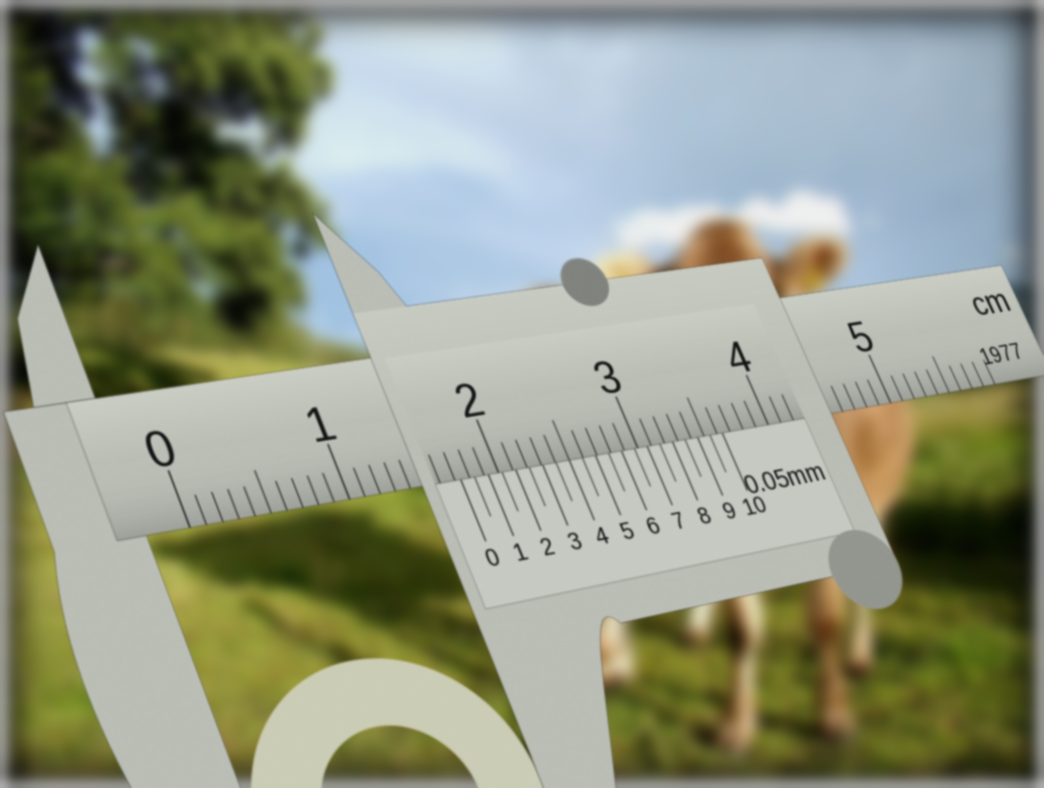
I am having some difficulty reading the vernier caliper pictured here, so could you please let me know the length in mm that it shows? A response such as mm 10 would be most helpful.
mm 17.4
